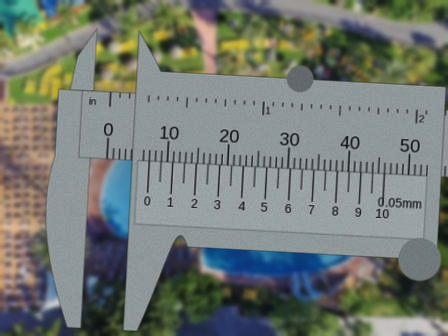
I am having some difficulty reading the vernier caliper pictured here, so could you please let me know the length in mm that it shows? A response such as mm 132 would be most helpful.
mm 7.0
